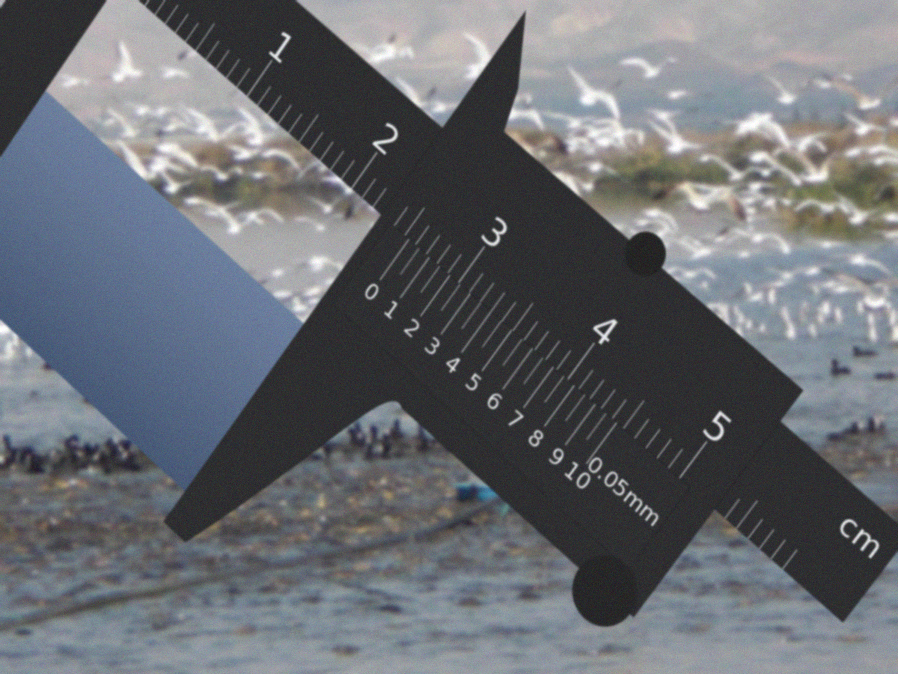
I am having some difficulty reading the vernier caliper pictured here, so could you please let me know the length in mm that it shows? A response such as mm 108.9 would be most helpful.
mm 25.4
